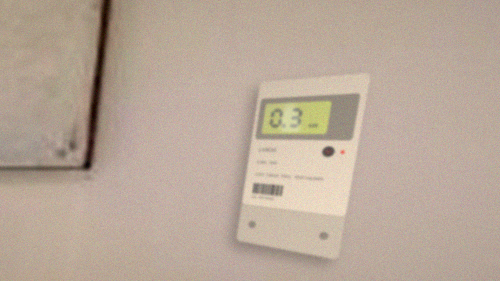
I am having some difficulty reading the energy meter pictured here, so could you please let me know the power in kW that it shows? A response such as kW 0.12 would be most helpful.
kW 0.3
